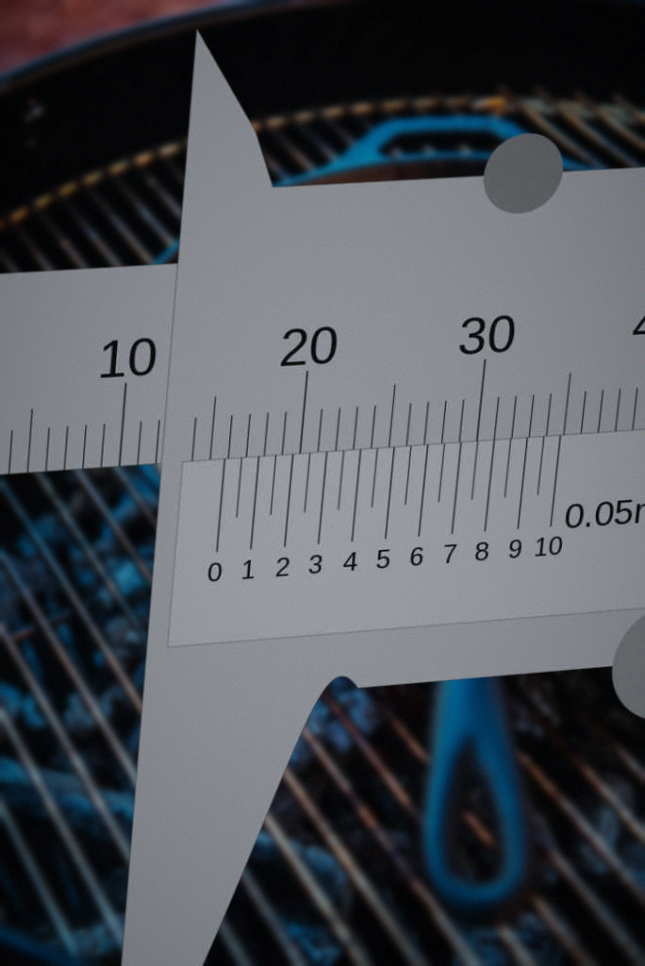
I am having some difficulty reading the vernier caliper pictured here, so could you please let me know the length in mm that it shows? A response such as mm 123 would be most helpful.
mm 15.8
